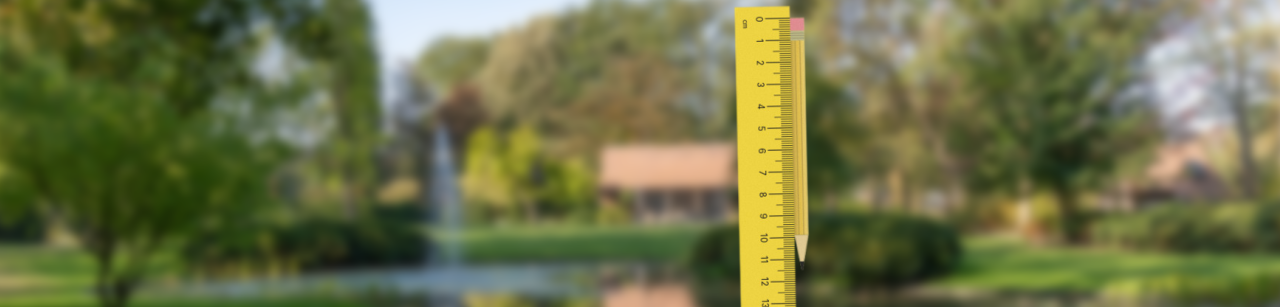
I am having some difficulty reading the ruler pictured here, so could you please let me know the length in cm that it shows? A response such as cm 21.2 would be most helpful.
cm 11.5
